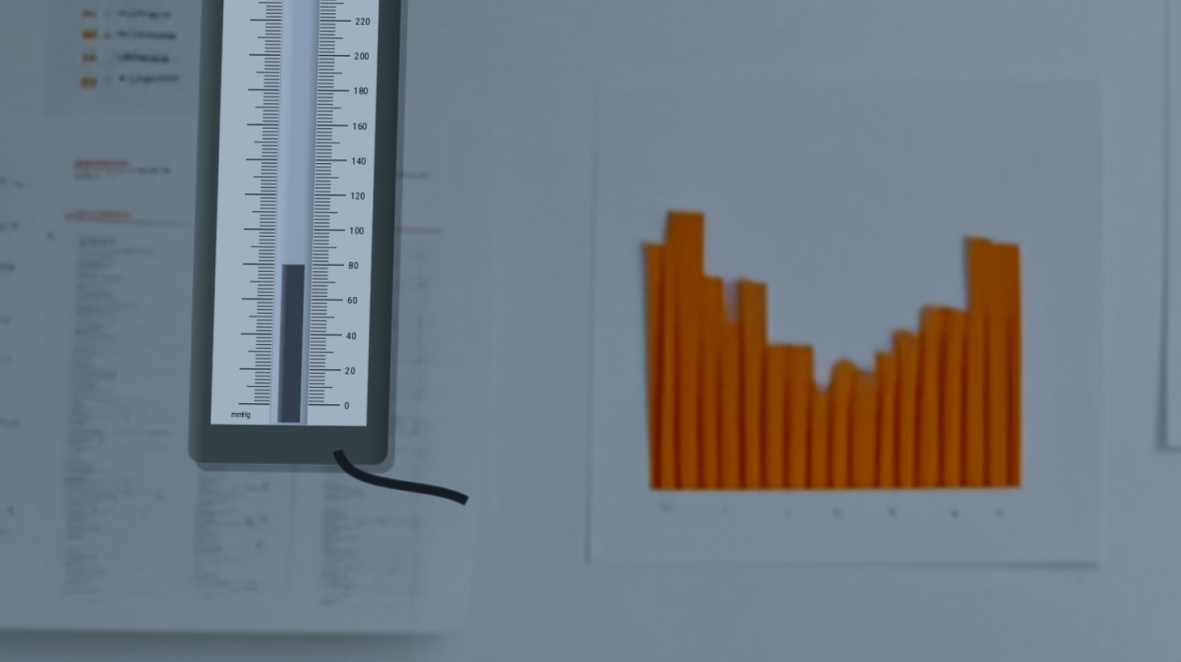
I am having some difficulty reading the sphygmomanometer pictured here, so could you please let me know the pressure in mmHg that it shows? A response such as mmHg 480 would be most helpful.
mmHg 80
